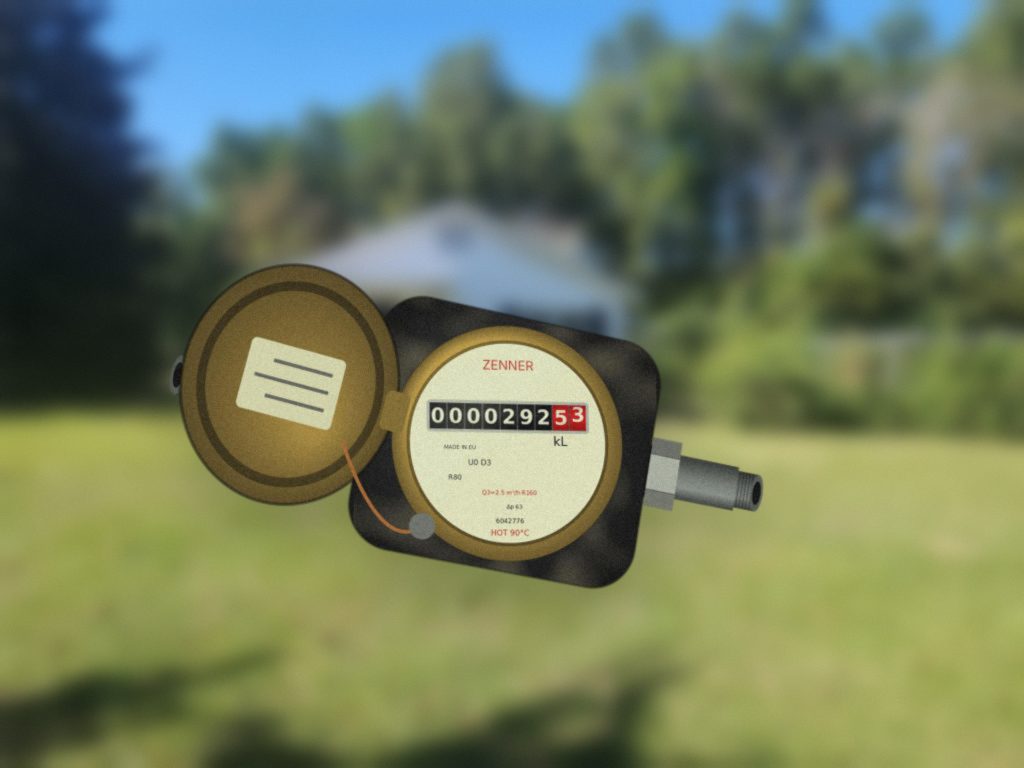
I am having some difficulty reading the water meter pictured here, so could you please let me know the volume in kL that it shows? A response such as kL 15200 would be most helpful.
kL 292.53
